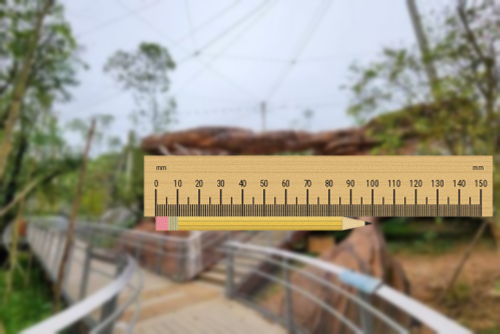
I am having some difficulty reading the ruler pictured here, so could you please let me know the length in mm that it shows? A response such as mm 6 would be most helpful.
mm 100
